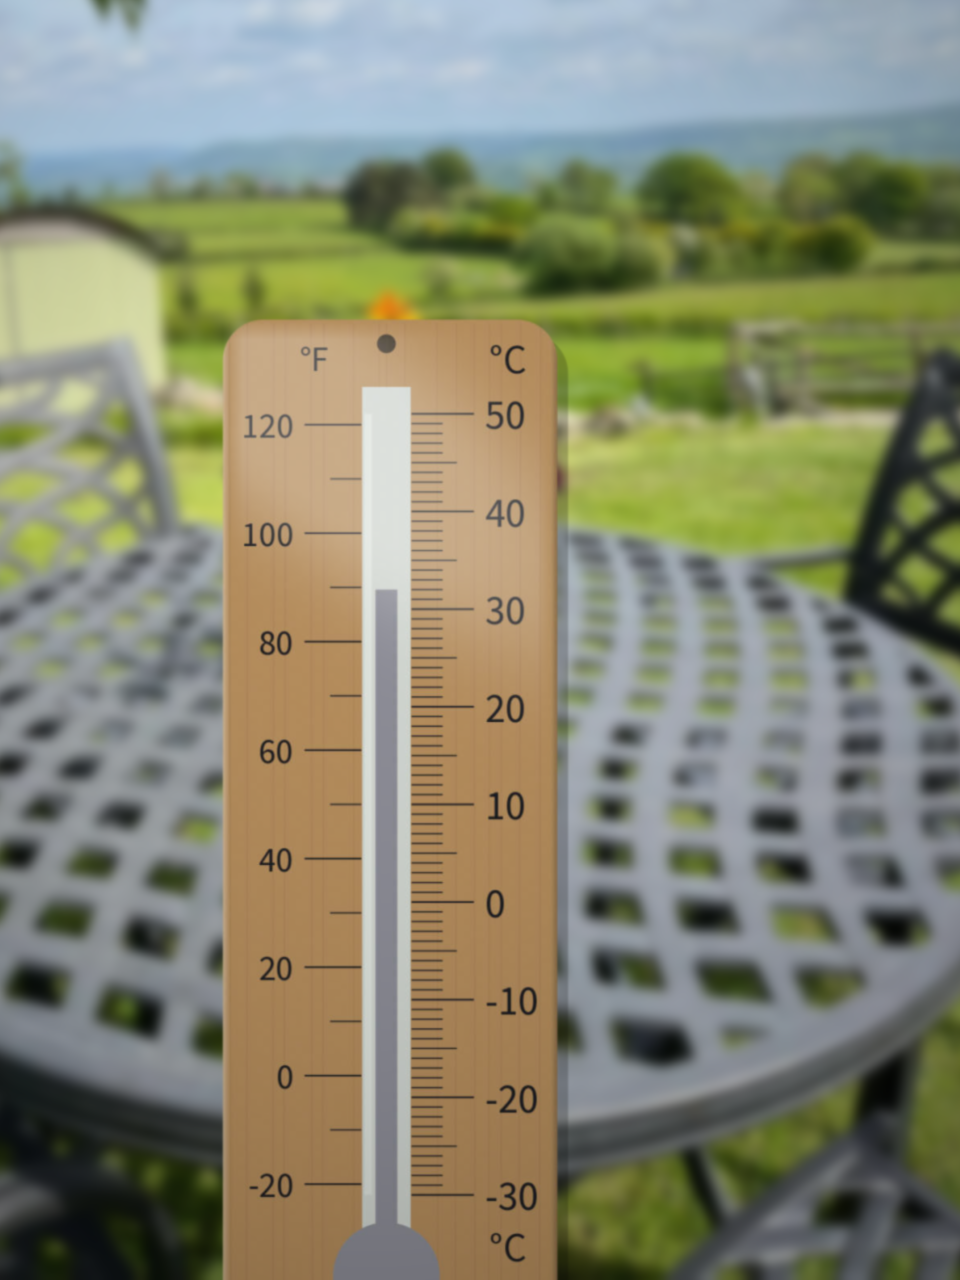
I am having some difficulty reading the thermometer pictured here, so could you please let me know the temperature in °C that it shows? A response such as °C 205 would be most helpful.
°C 32
